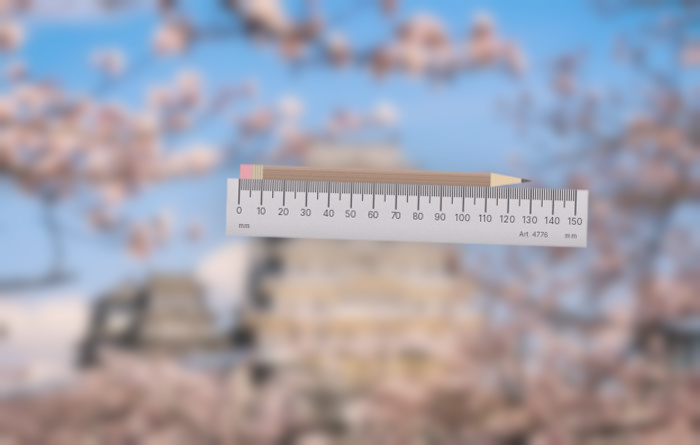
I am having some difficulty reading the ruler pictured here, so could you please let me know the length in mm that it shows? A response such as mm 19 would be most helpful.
mm 130
